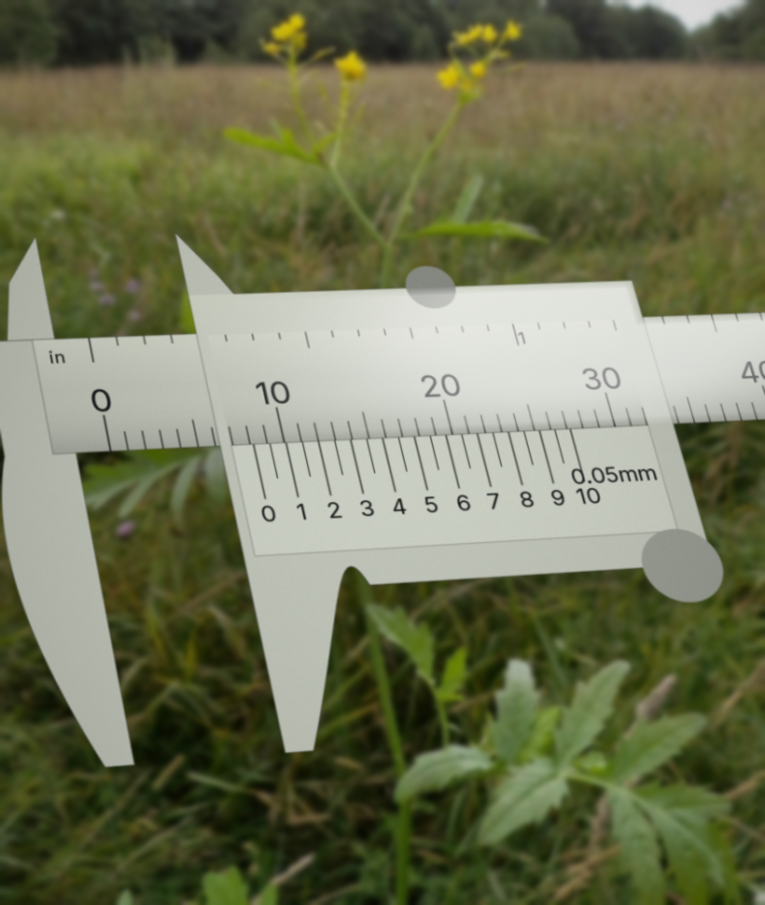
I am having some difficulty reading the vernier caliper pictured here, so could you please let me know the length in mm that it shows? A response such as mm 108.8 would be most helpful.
mm 8.2
